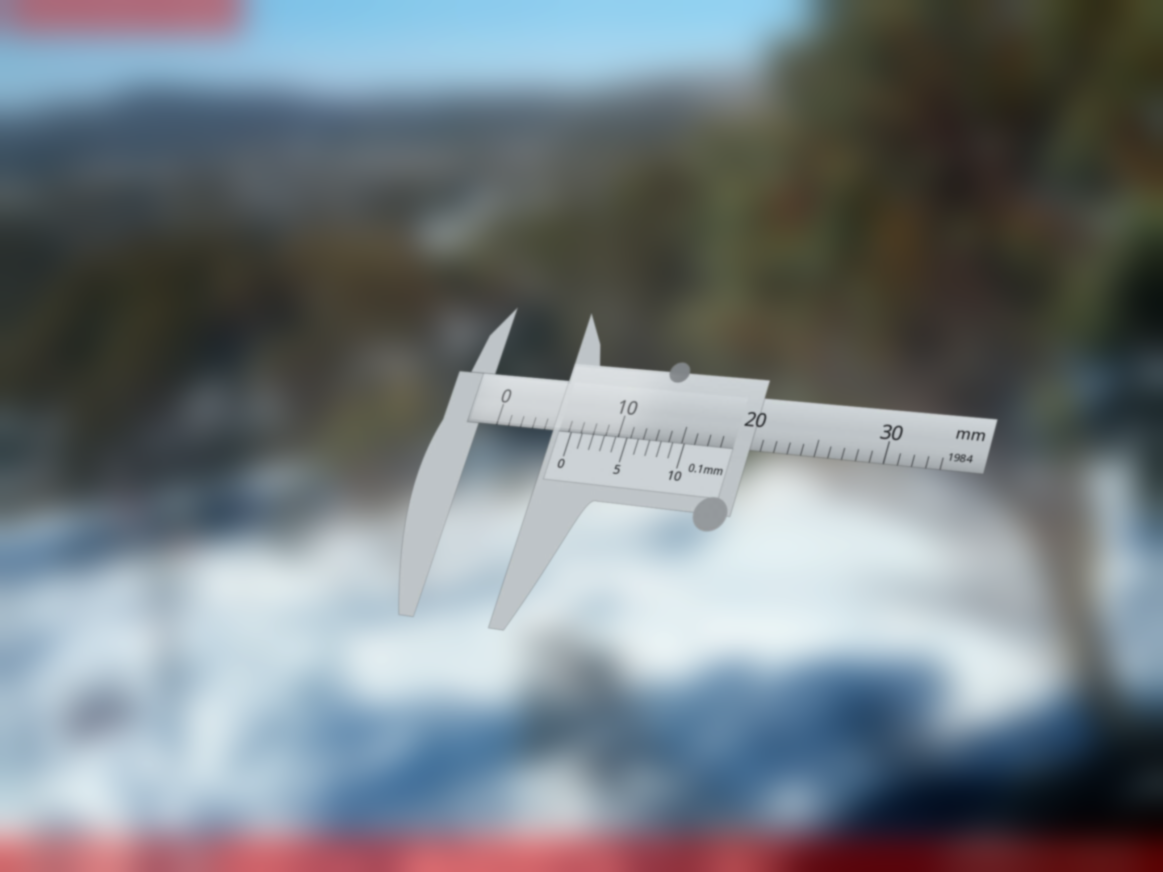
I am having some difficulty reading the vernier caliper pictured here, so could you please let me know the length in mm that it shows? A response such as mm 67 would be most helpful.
mm 6.2
